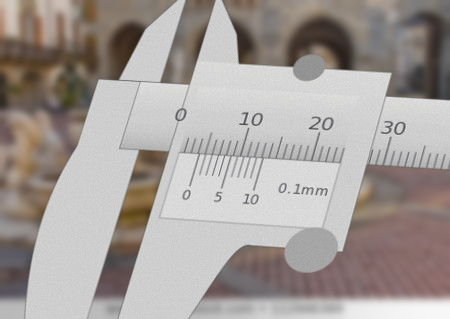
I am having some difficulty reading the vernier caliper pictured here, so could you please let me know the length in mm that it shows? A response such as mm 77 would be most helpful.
mm 4.2
